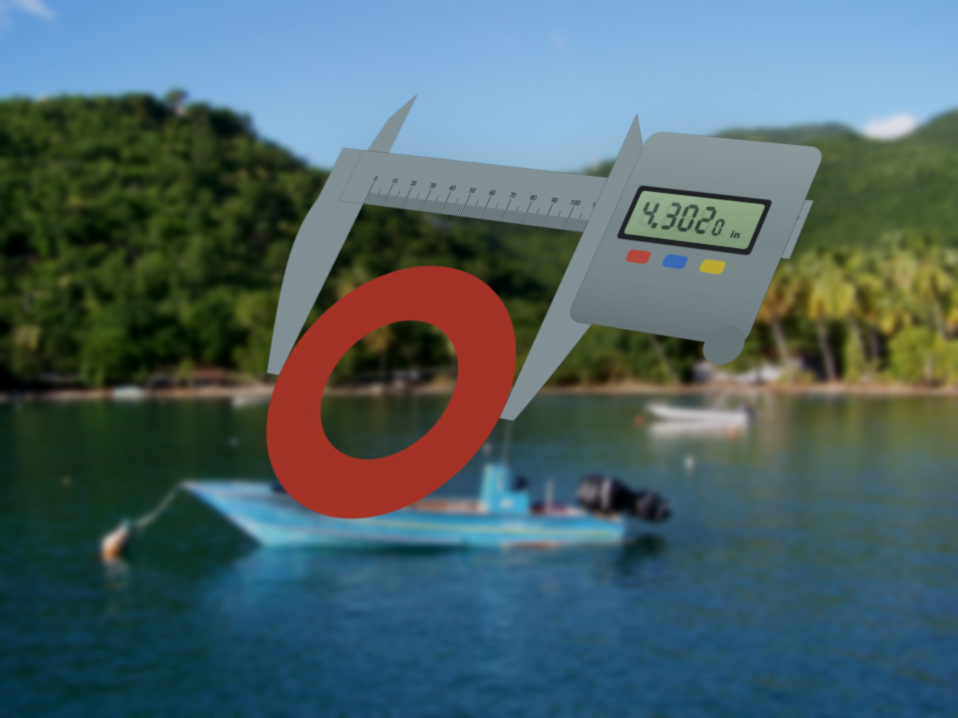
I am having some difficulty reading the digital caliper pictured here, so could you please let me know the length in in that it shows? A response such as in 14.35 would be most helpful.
in 4.3020
